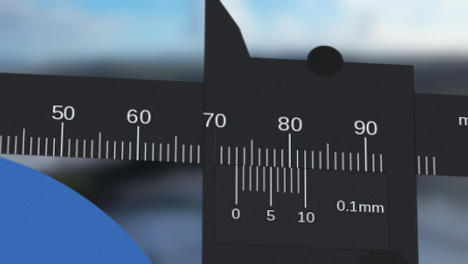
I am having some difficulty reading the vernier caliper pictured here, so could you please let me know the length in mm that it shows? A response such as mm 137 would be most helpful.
mm 73.0
